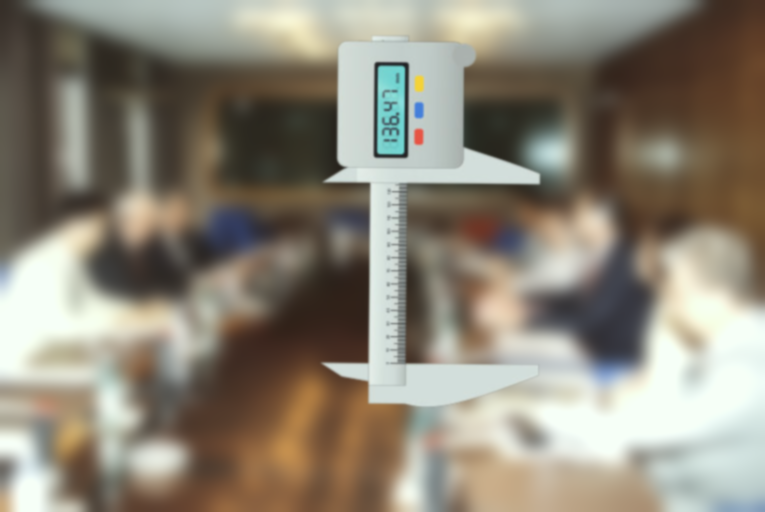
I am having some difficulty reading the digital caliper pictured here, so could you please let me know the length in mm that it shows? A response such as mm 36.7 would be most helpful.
mm 136.47
